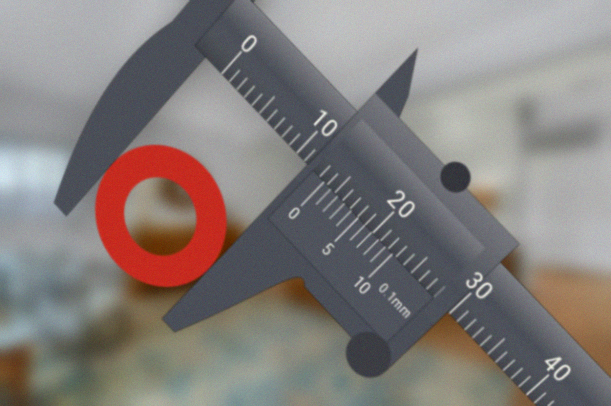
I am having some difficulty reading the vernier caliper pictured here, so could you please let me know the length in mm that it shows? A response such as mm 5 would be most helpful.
mm 13.6
